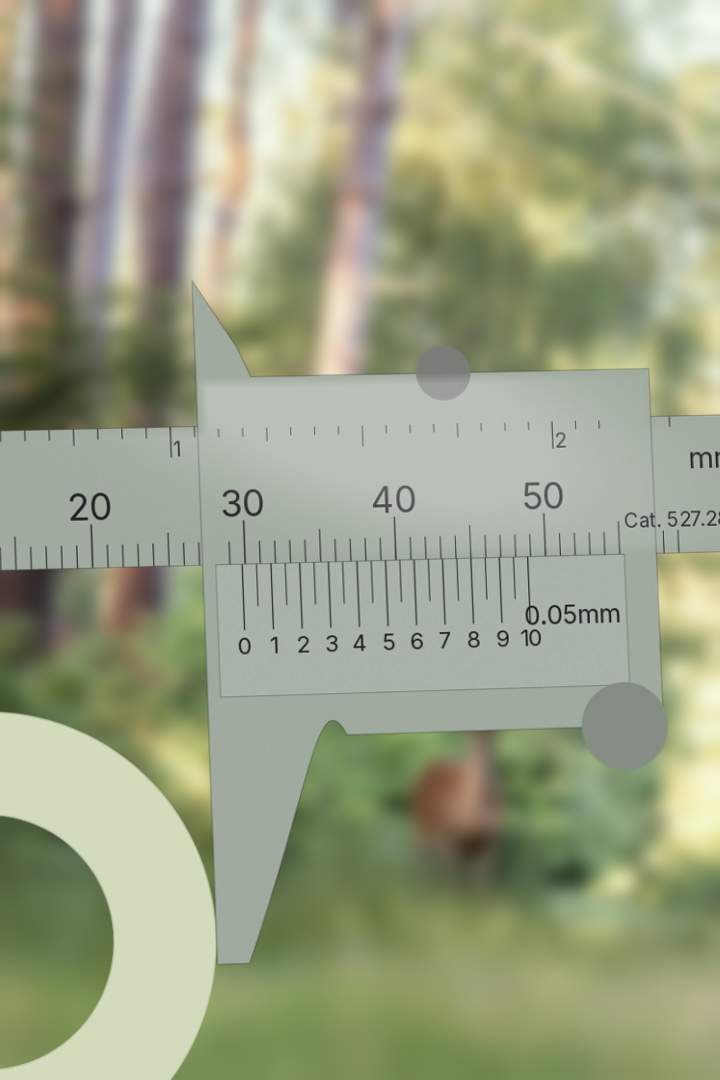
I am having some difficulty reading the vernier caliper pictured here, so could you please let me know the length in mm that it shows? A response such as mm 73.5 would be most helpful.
mm 29.8
